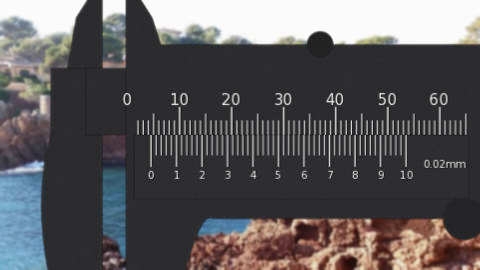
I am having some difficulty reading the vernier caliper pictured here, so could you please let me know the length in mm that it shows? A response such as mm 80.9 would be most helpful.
mm 4.5
